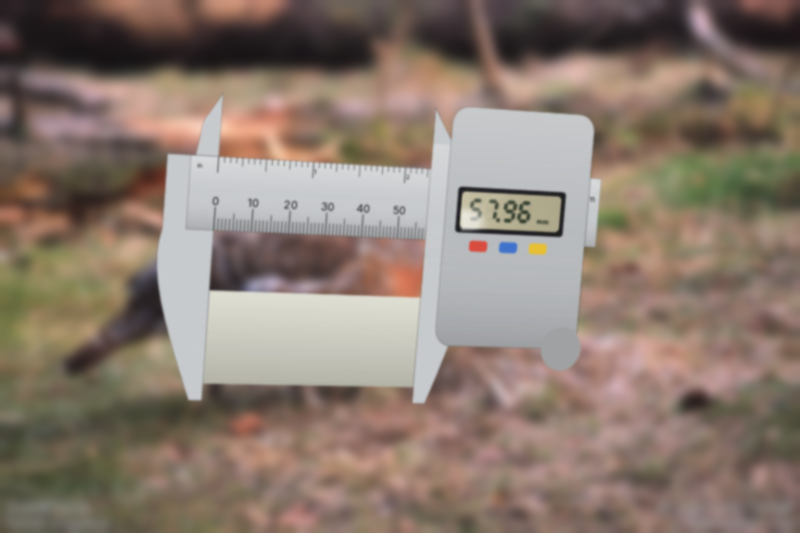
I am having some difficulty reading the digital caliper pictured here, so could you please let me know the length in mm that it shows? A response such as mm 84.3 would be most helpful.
mm 57.96
